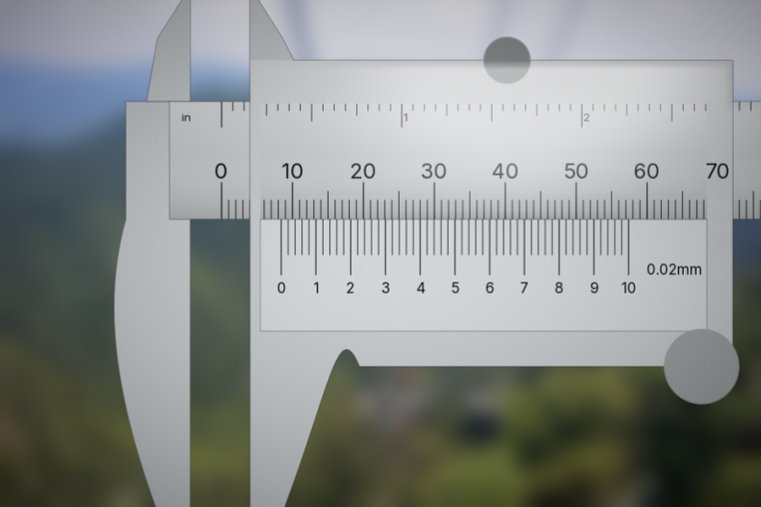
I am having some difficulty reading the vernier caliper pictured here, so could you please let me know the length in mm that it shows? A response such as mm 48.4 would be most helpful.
mm 8.4
